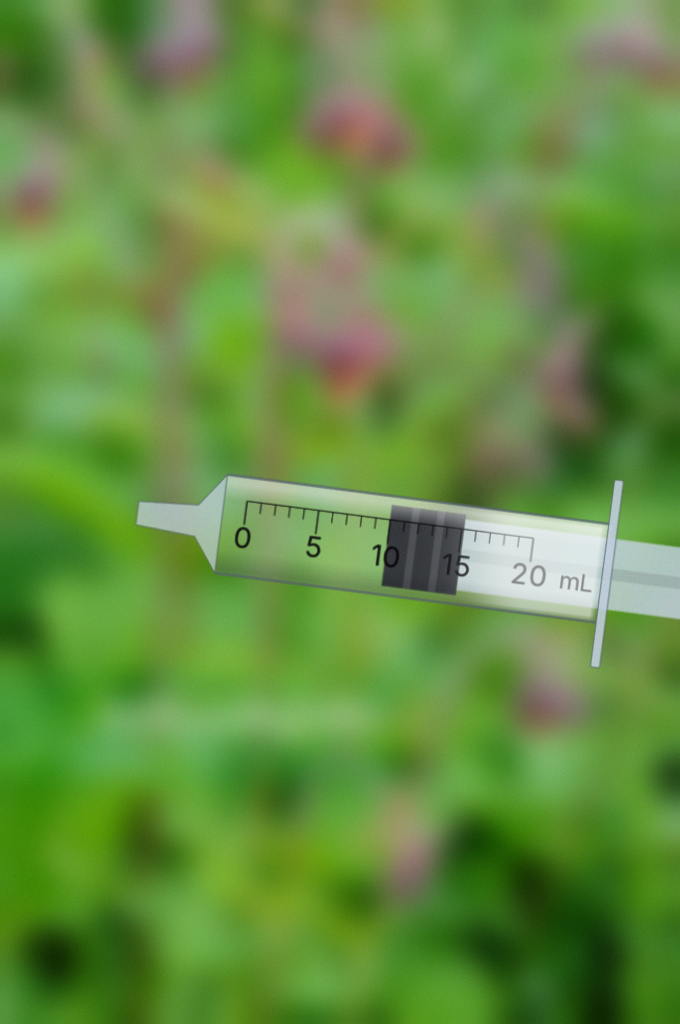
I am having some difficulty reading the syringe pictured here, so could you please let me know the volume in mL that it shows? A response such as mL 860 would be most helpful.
mL 10
